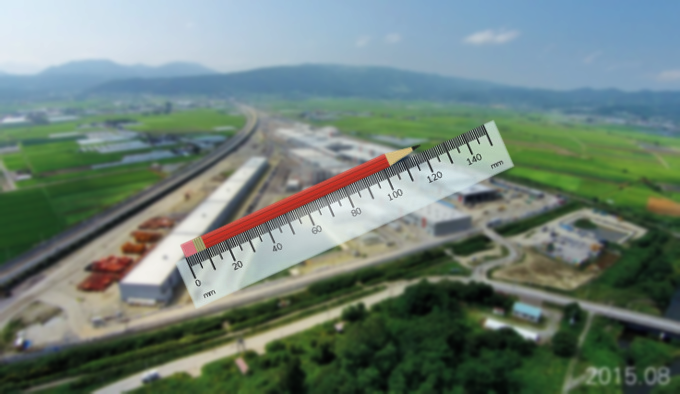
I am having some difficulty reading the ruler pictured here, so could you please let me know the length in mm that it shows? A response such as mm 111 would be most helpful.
mm 120
